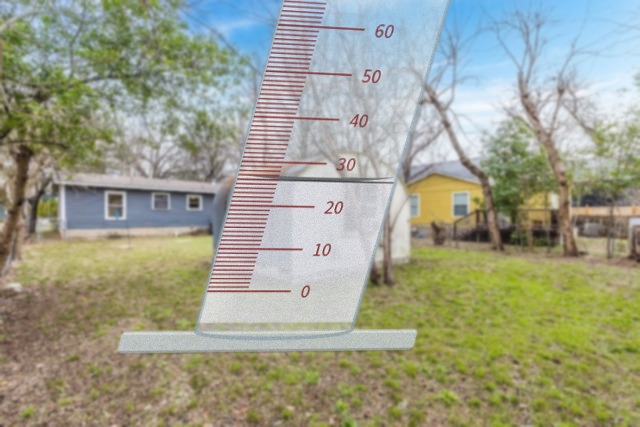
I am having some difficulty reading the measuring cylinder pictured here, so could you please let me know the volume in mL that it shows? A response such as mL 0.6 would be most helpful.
mL 26
